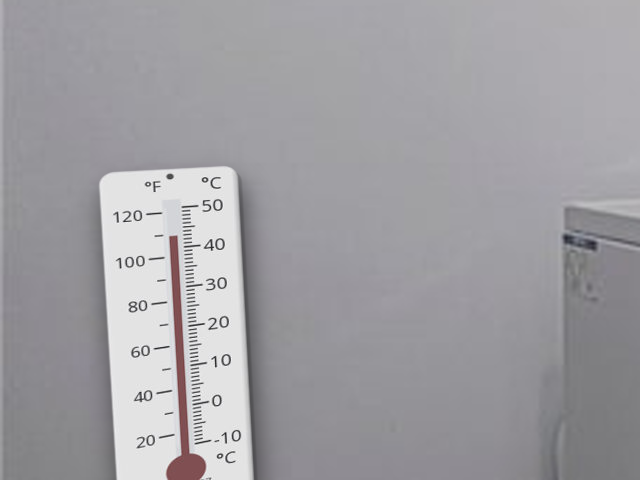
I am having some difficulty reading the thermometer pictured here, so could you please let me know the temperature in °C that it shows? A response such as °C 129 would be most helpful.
°C 43
